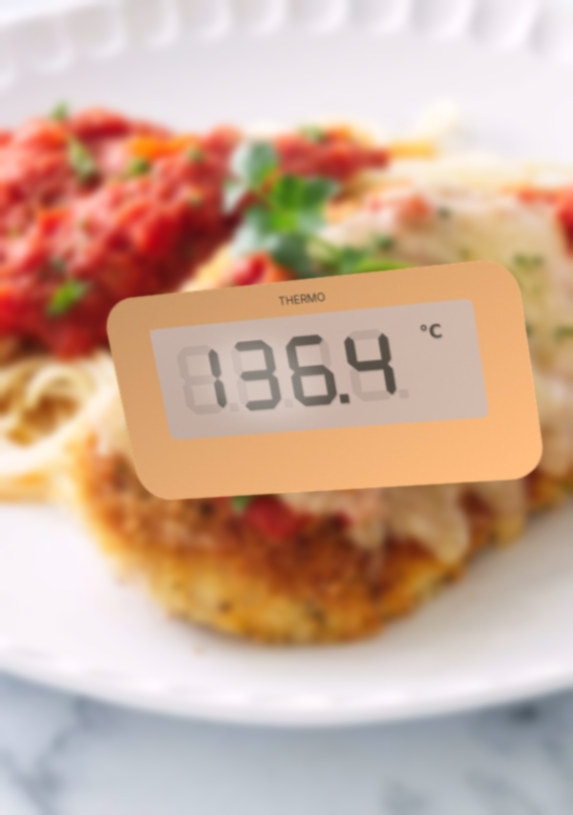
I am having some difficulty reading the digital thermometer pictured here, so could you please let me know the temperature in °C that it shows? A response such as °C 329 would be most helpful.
°C 136.4
